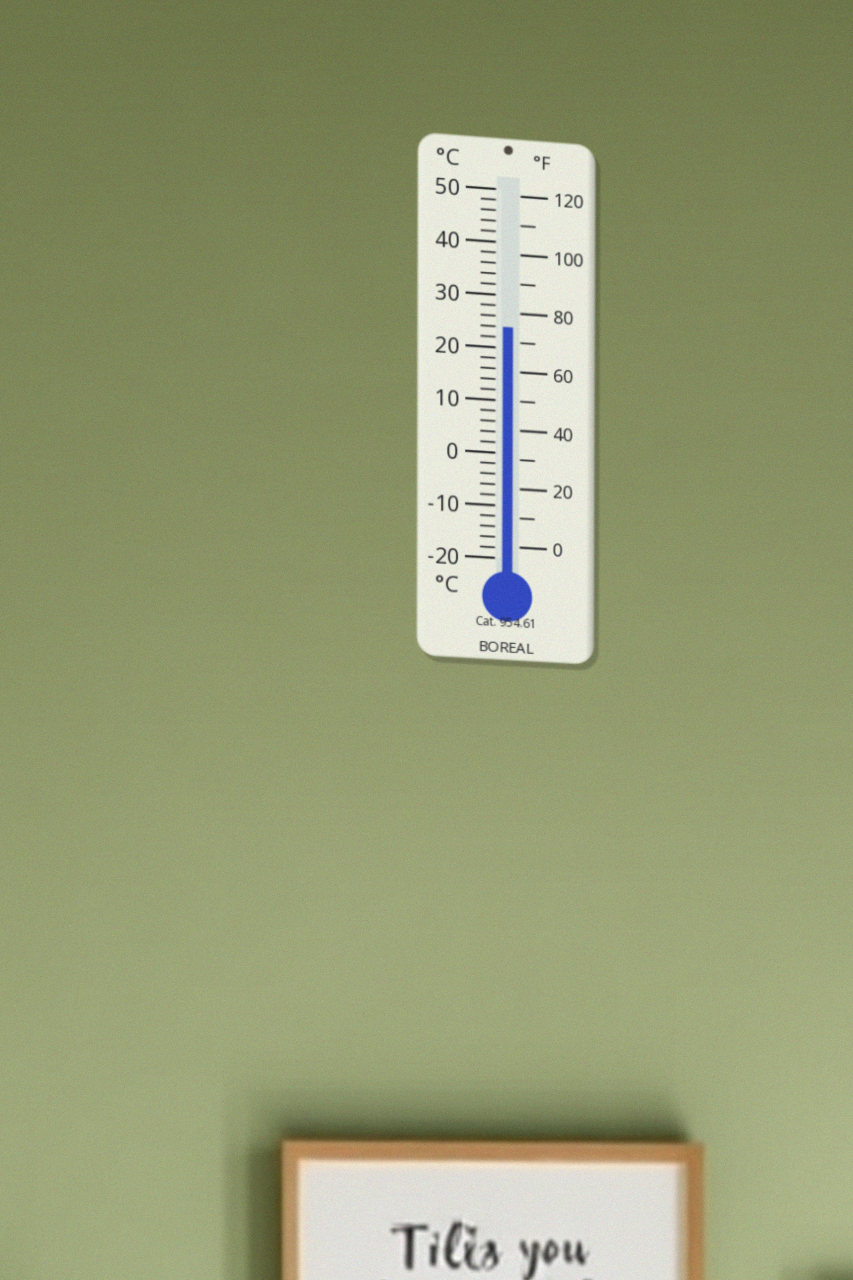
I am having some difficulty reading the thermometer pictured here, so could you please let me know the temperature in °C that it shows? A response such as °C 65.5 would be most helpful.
°C 24
